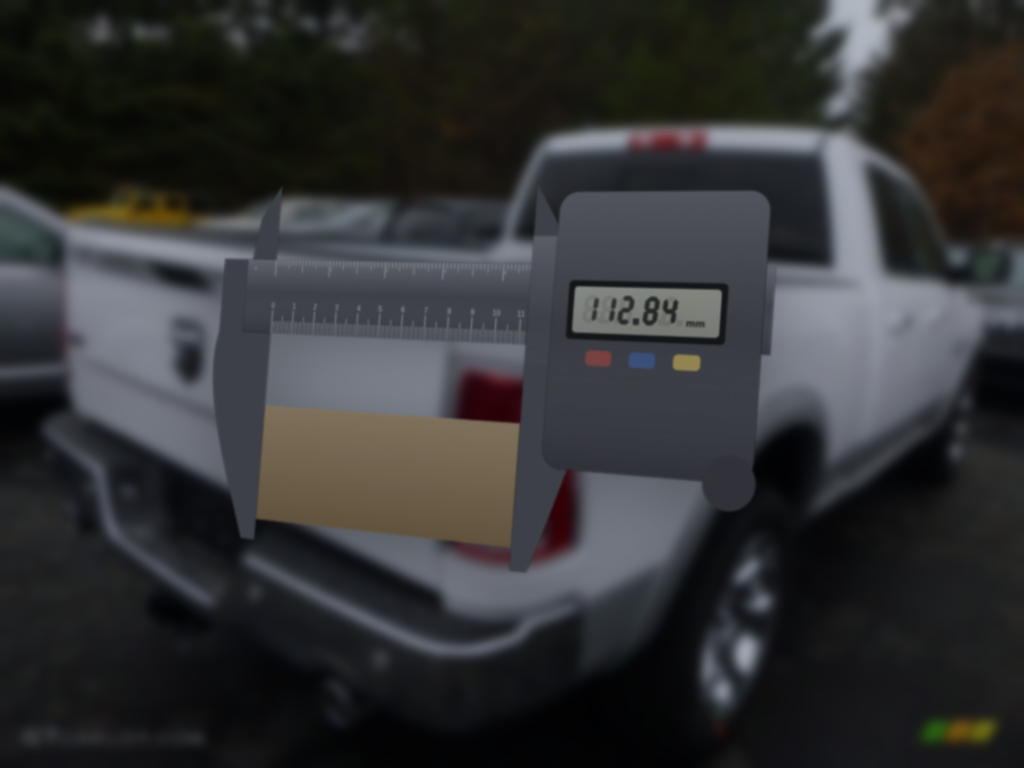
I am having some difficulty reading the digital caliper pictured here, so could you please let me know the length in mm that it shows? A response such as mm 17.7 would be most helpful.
mm 112.84
